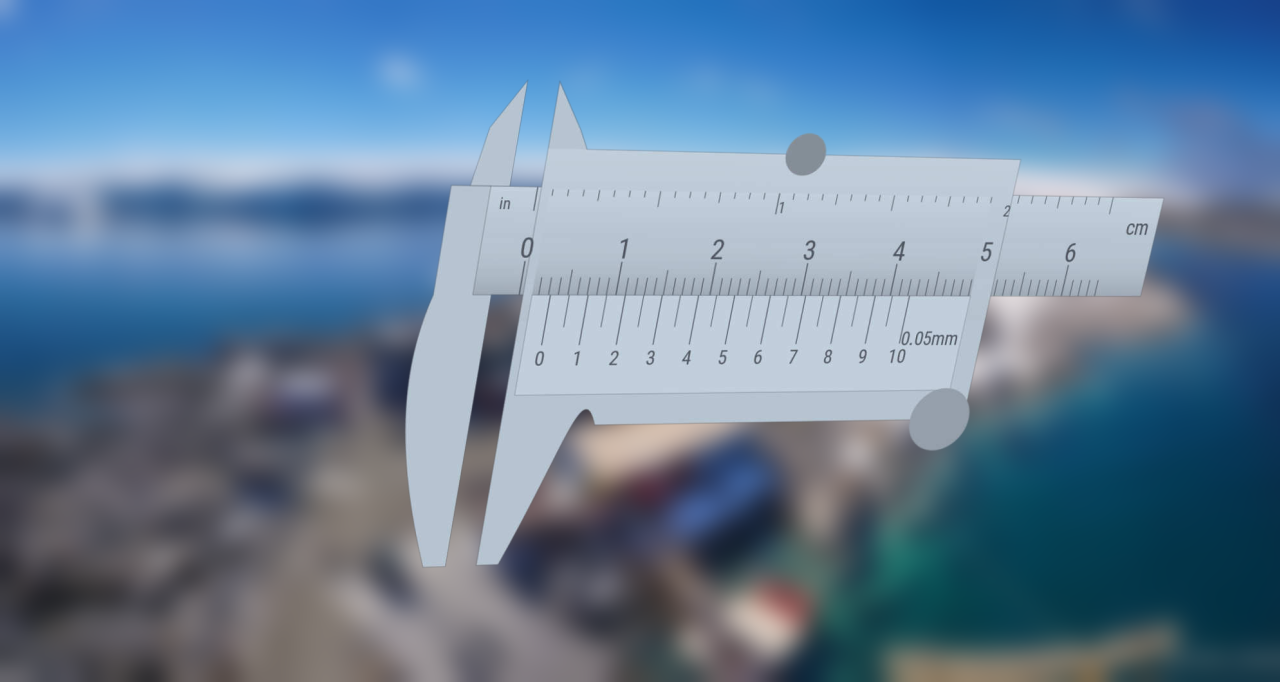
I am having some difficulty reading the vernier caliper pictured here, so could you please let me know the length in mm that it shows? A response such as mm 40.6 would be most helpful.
mm 3.2
